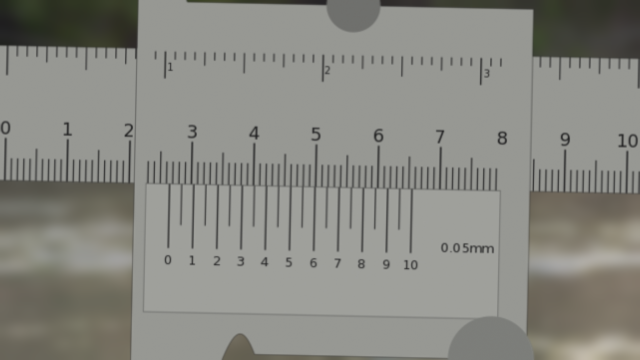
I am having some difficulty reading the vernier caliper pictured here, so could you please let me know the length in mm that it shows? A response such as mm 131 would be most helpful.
mm 26.5
